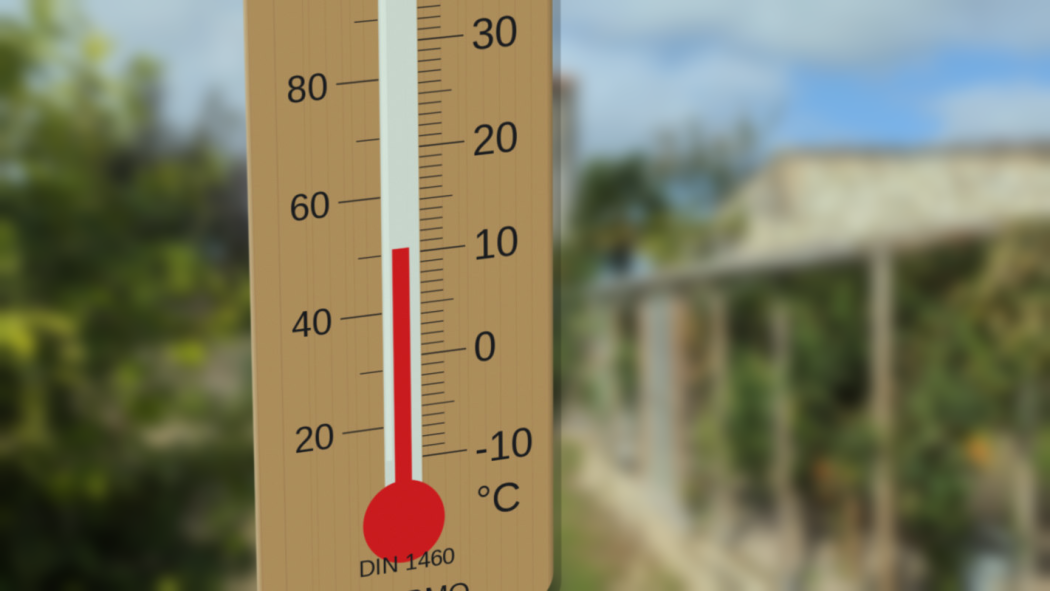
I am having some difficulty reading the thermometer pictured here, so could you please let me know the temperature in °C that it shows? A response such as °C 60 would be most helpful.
°C 10.5
